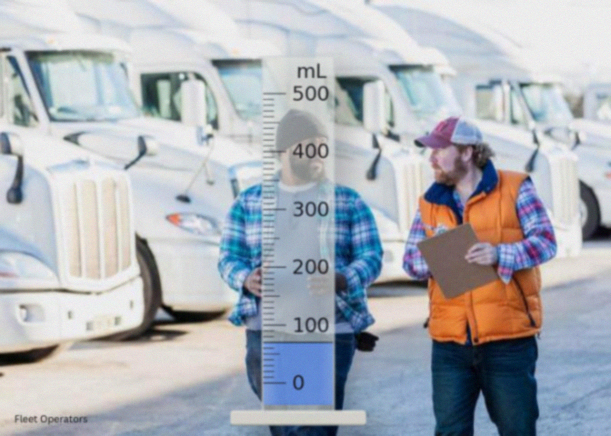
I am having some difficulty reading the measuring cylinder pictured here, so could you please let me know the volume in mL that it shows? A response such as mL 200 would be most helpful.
mL 70
